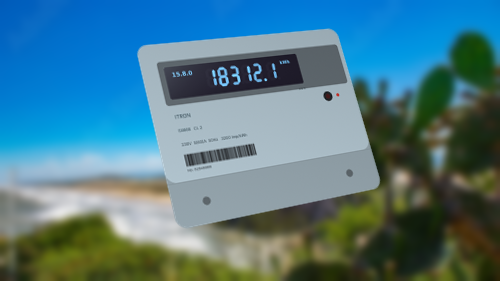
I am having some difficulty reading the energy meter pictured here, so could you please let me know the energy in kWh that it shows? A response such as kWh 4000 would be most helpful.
kWh 18312.1
